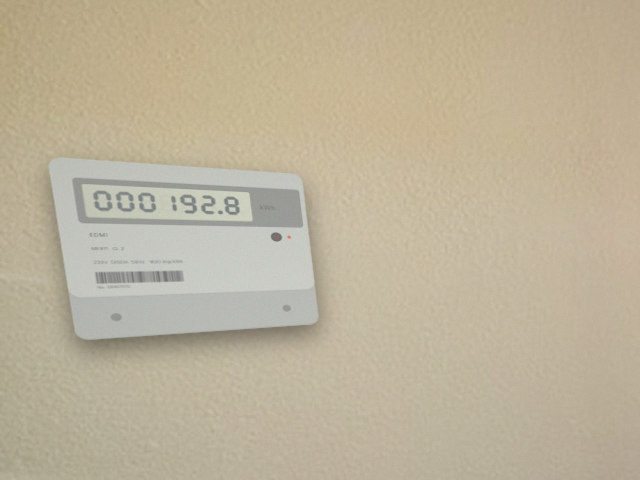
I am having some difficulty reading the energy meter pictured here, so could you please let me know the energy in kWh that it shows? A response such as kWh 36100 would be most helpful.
kWh 192.8
